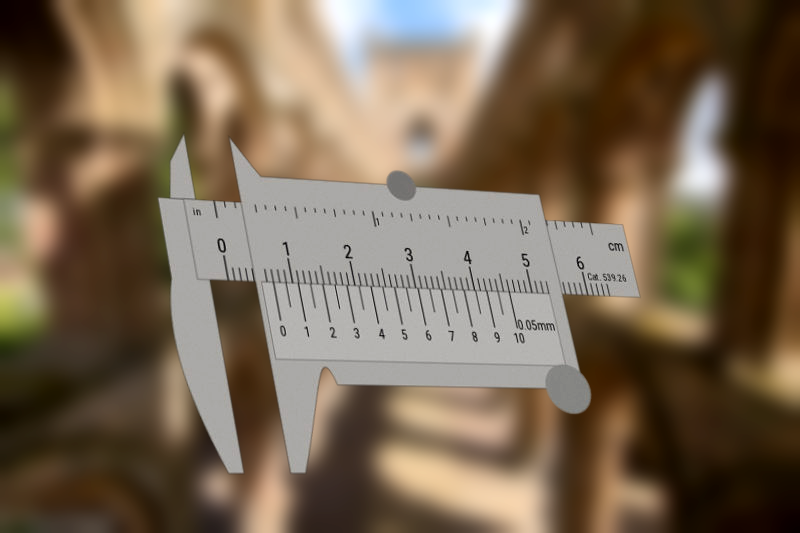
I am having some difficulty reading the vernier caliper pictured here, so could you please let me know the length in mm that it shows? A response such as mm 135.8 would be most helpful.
mm 7.0
